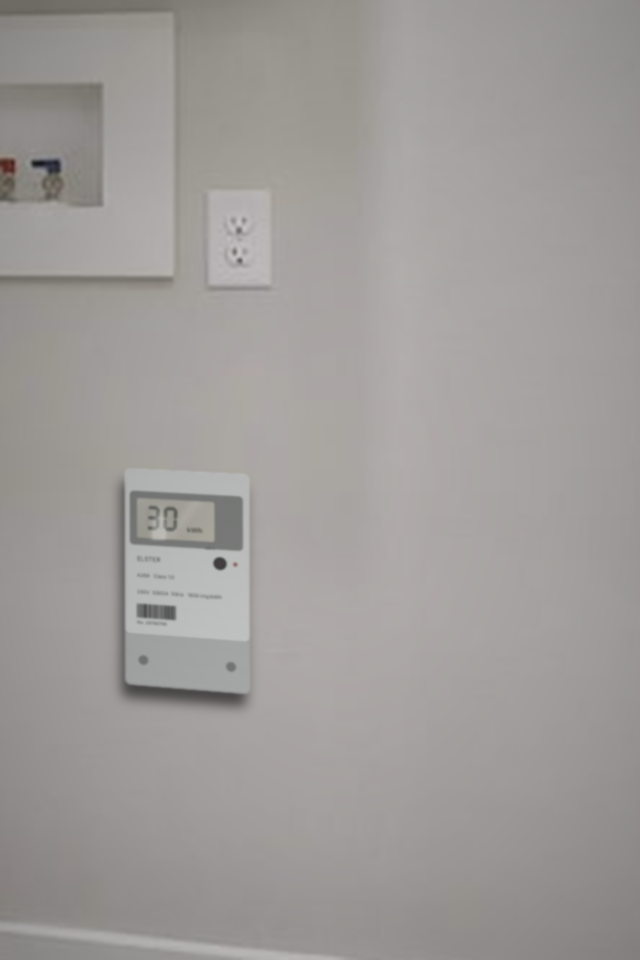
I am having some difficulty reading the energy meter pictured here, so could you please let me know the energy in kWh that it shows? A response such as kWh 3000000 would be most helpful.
kWh 30
